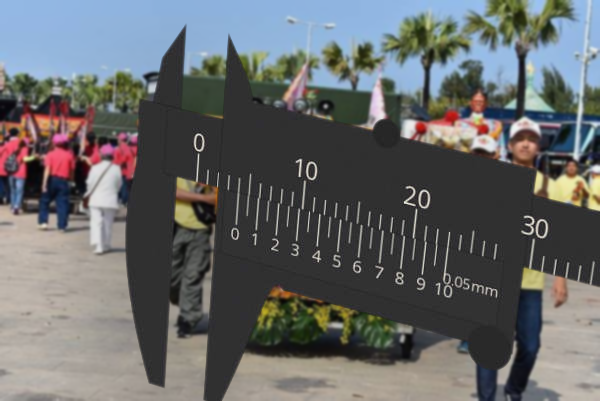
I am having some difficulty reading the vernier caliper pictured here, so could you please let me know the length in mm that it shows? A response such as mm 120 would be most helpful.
mm 4.0
